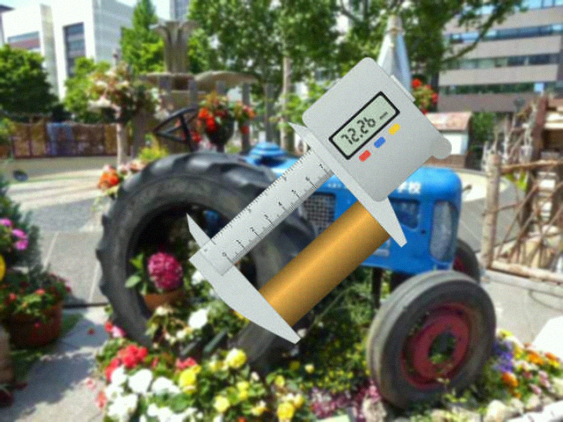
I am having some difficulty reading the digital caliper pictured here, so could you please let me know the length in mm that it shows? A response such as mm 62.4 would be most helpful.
mm 72.26
